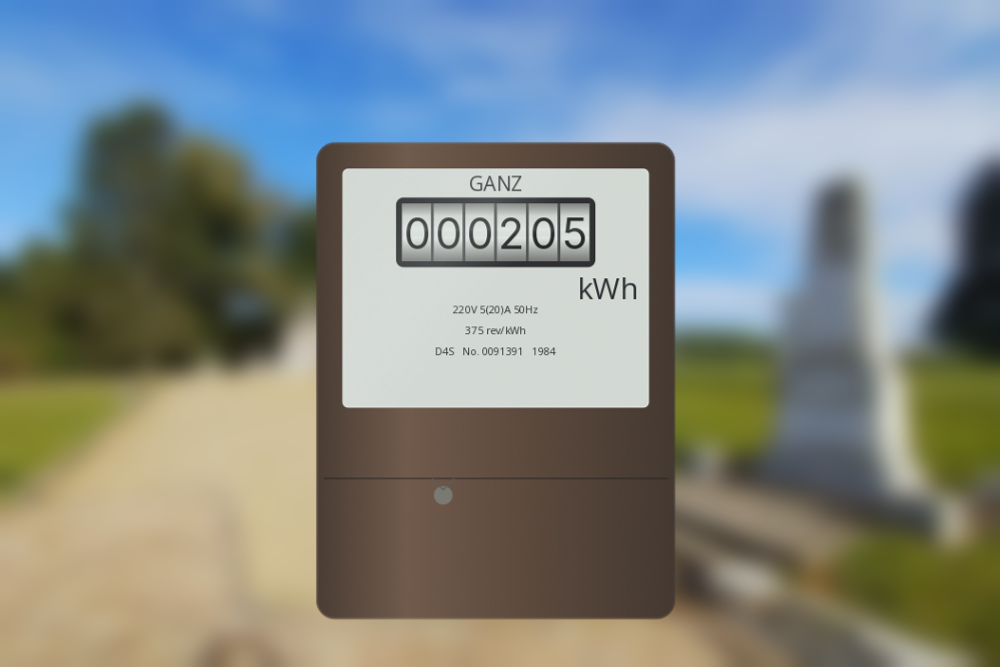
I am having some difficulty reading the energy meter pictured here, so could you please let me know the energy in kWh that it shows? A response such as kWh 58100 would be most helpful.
kWh 205
